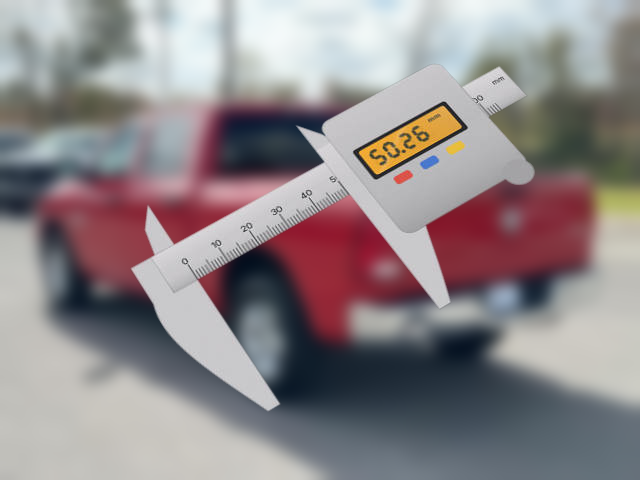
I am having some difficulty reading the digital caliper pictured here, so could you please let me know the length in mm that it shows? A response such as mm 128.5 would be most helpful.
mm 50.26
